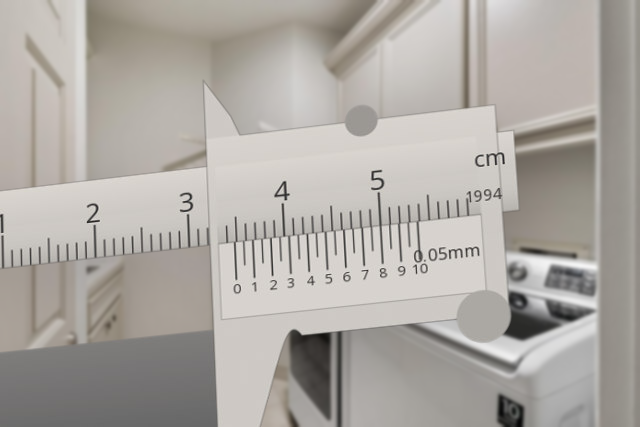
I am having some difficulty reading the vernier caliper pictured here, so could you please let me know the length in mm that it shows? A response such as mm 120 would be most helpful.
mm 34.8
